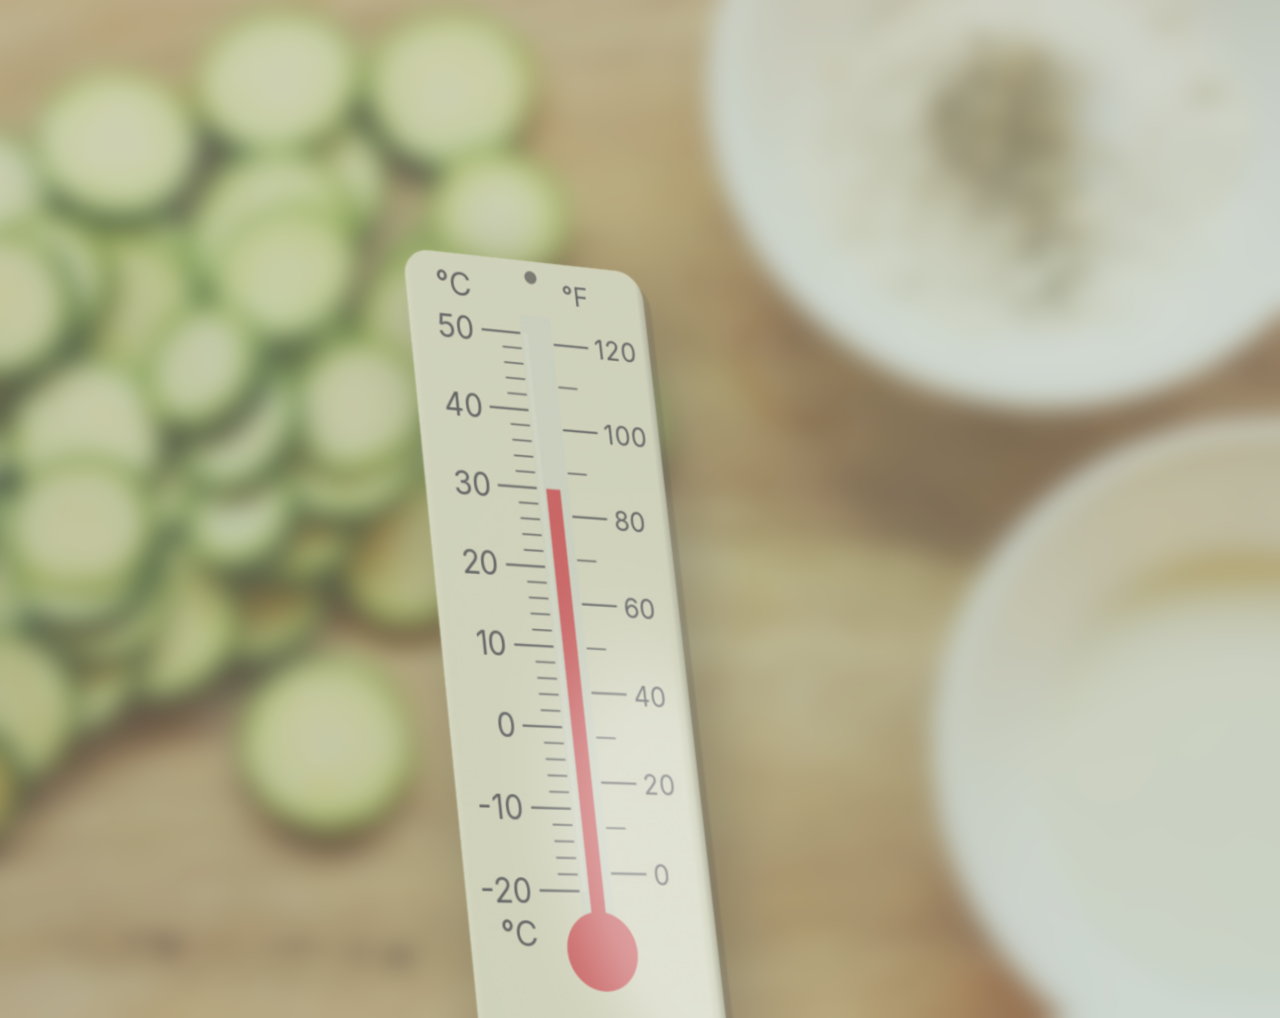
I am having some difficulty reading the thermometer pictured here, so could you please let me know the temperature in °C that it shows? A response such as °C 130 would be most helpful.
°C 30
